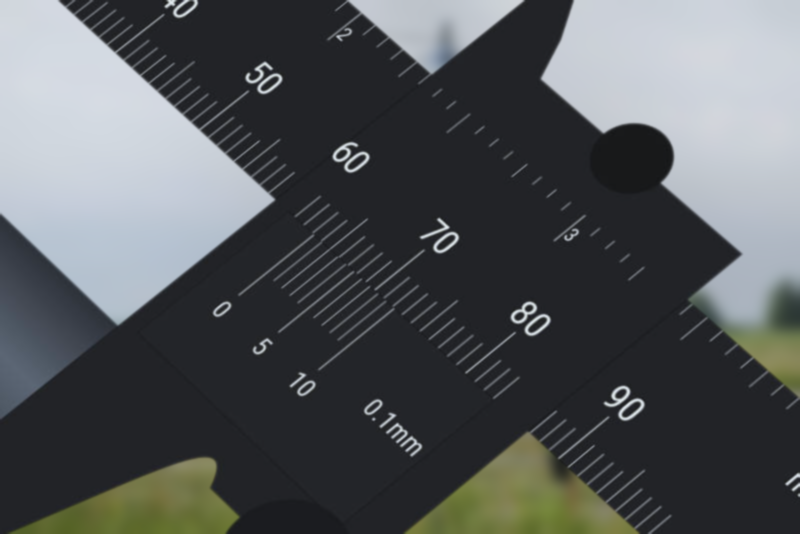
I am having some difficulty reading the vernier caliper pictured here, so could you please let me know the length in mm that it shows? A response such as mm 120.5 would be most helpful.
mm 63.2
